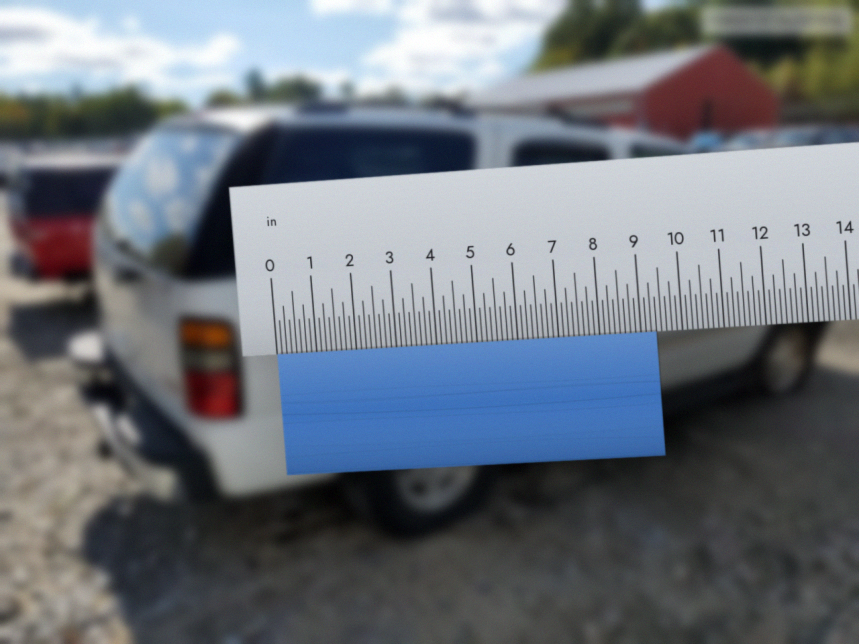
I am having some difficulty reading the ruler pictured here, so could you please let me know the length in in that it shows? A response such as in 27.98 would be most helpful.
in 9.375
